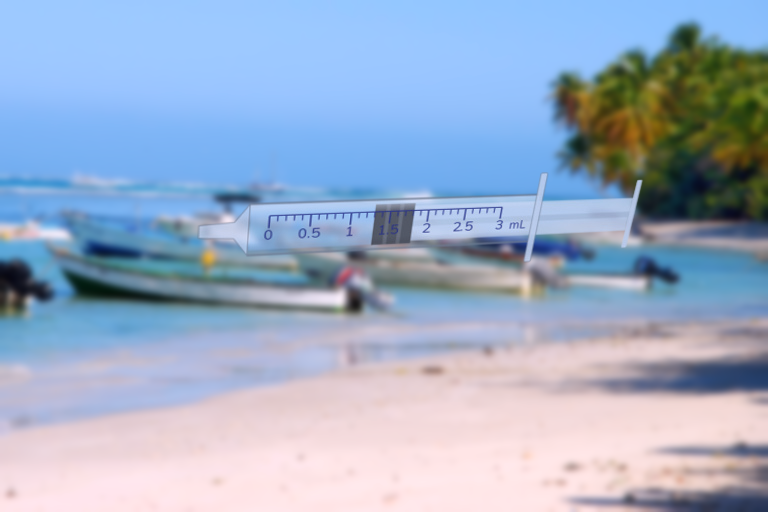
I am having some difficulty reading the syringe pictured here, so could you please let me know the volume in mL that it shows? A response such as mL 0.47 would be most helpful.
mL 1.3
